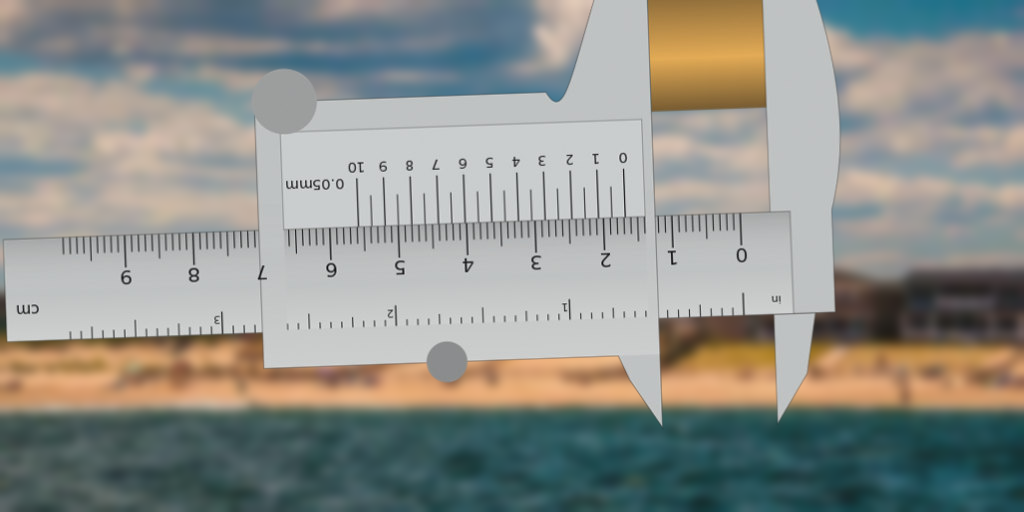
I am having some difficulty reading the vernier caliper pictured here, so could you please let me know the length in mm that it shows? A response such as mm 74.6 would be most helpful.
mm 16.8
